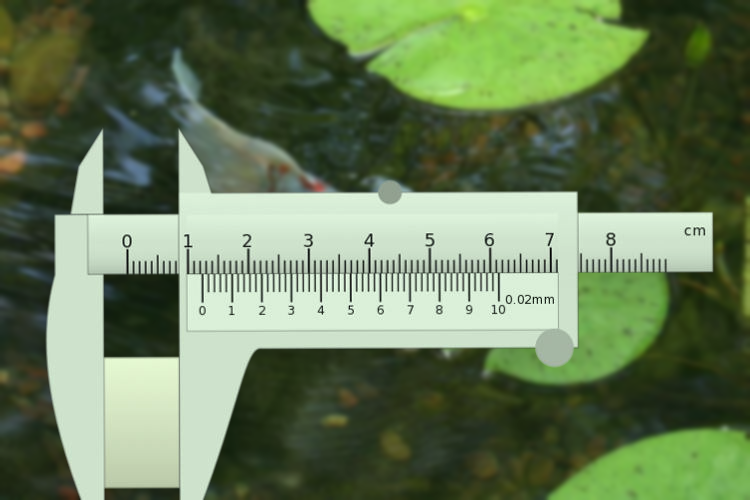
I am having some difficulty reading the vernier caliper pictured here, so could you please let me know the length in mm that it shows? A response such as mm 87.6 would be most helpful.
mm 12.4
